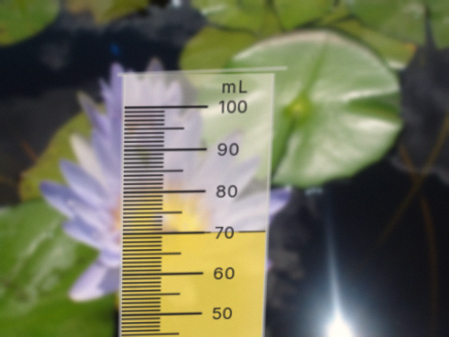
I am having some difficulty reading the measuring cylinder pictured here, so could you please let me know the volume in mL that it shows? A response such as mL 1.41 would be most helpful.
mL 70
